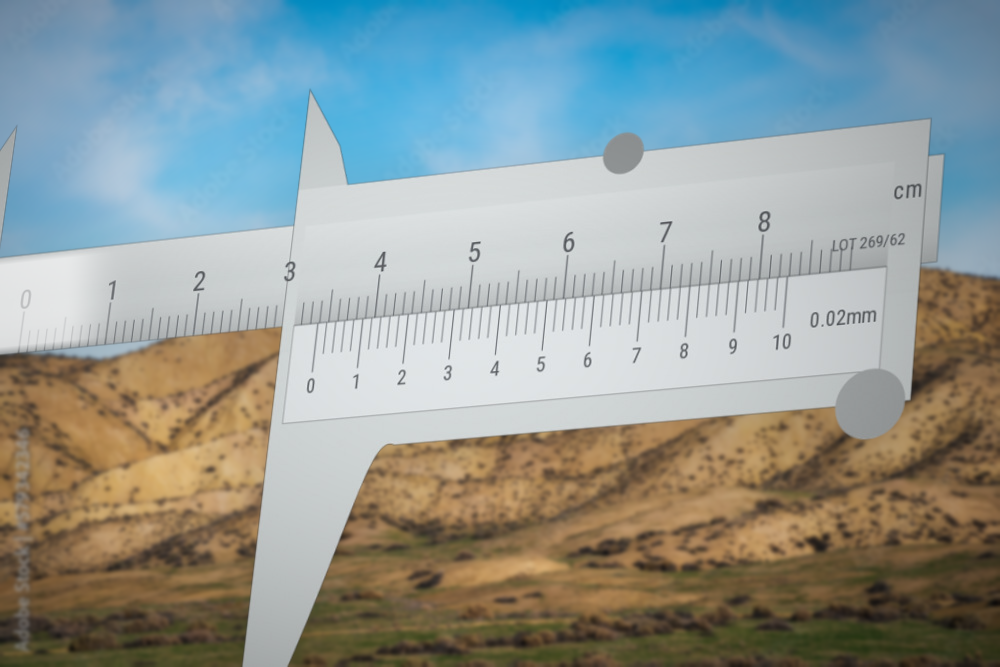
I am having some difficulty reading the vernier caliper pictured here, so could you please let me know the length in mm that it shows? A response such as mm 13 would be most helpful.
mm 33.8
